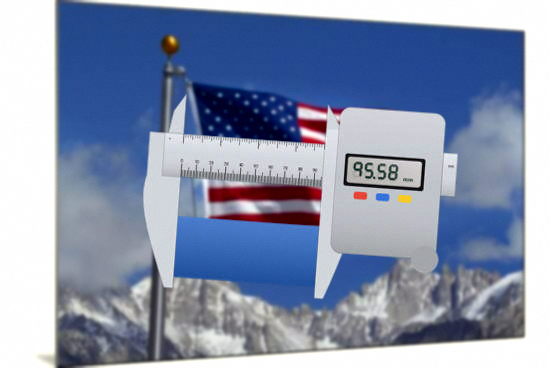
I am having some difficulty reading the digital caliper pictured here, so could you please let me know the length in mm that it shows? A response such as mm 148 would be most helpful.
mm 95.58
